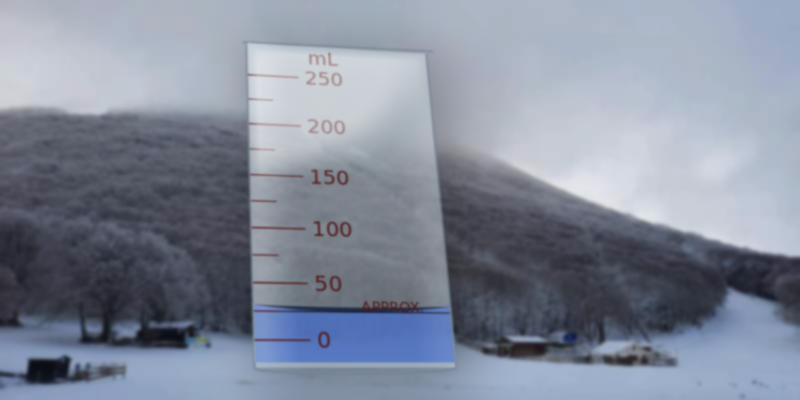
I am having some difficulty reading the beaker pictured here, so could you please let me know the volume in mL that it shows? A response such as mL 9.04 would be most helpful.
mL 25
